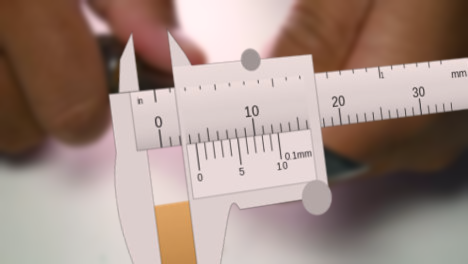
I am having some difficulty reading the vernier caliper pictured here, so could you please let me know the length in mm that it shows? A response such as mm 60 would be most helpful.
mm 3.6
